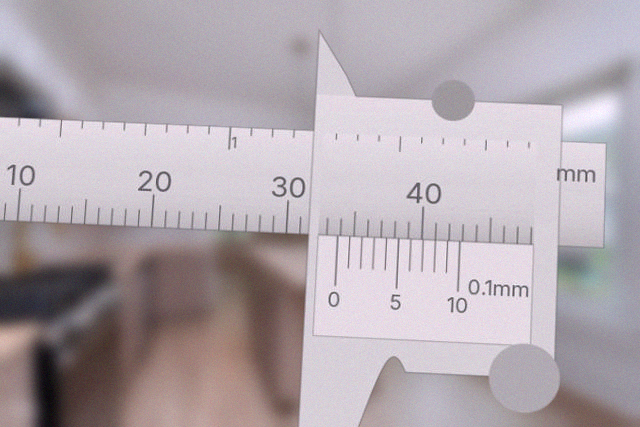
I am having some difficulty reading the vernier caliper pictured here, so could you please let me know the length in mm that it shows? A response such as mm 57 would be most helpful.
mm 33.8
